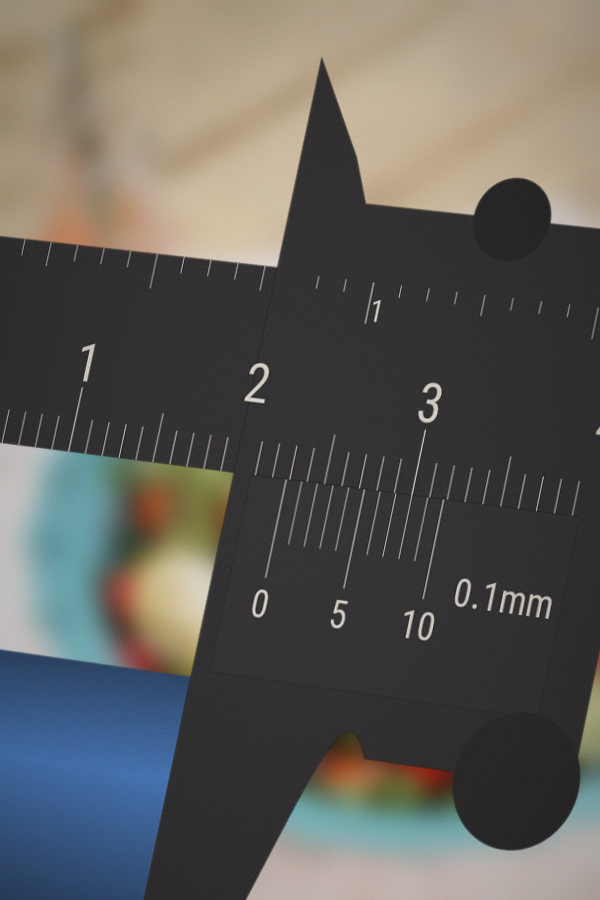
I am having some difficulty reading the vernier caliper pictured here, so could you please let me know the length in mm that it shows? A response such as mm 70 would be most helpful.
mm 22.8
